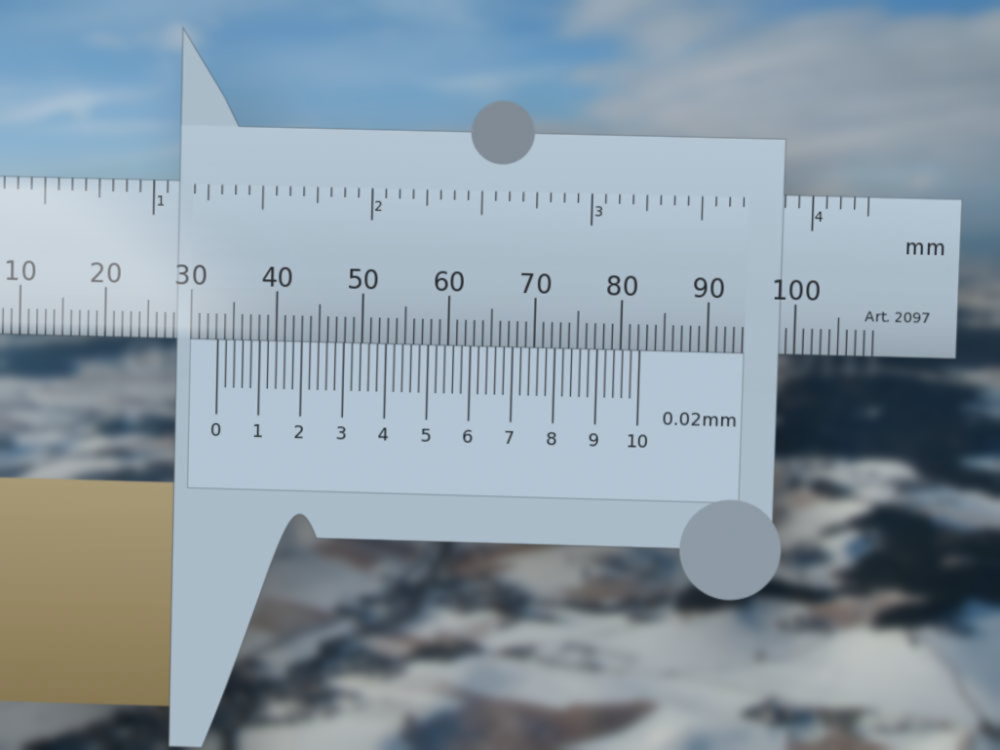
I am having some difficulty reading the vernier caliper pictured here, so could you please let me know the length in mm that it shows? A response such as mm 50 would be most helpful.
mm 33.2
